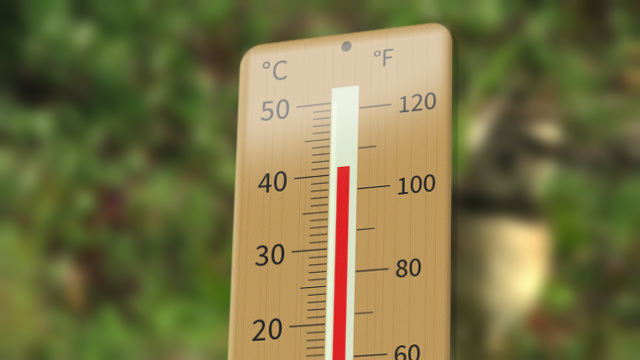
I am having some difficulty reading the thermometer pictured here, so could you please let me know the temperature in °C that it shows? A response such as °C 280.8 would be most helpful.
°C 41
